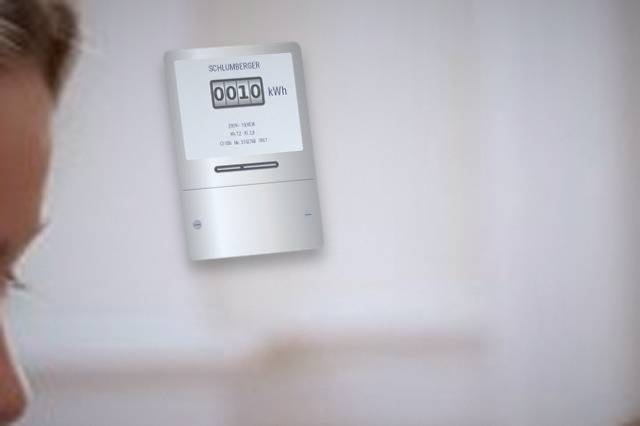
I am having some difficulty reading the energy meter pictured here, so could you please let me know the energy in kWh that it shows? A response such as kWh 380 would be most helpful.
kWh 10
